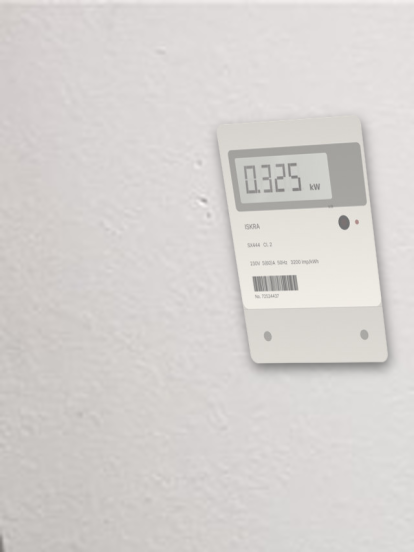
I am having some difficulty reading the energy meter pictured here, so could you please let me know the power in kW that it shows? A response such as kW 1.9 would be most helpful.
kW 0.325
